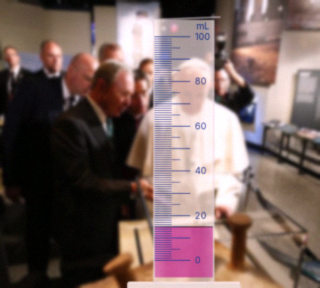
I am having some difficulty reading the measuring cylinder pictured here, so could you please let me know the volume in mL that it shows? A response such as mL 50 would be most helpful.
mL 15
